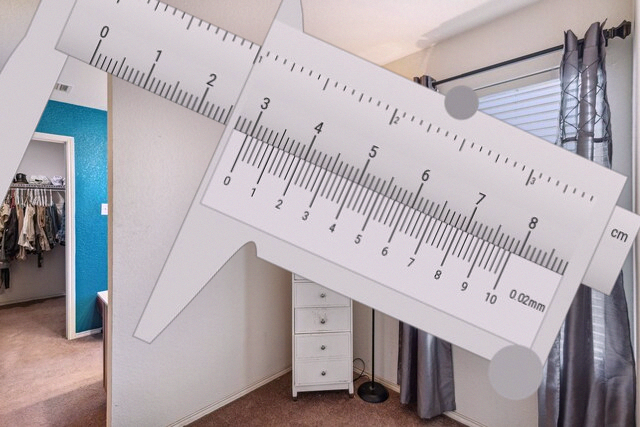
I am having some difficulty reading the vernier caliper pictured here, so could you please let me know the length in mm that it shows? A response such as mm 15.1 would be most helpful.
mm 29.4
